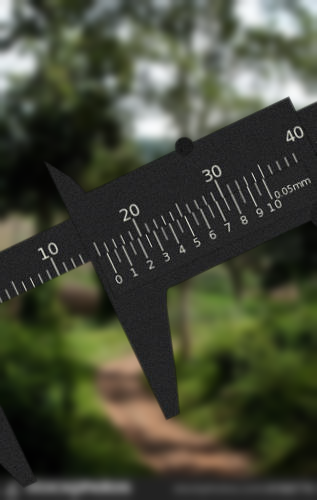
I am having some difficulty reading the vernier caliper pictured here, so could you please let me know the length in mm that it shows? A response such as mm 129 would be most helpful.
mm 15.8
